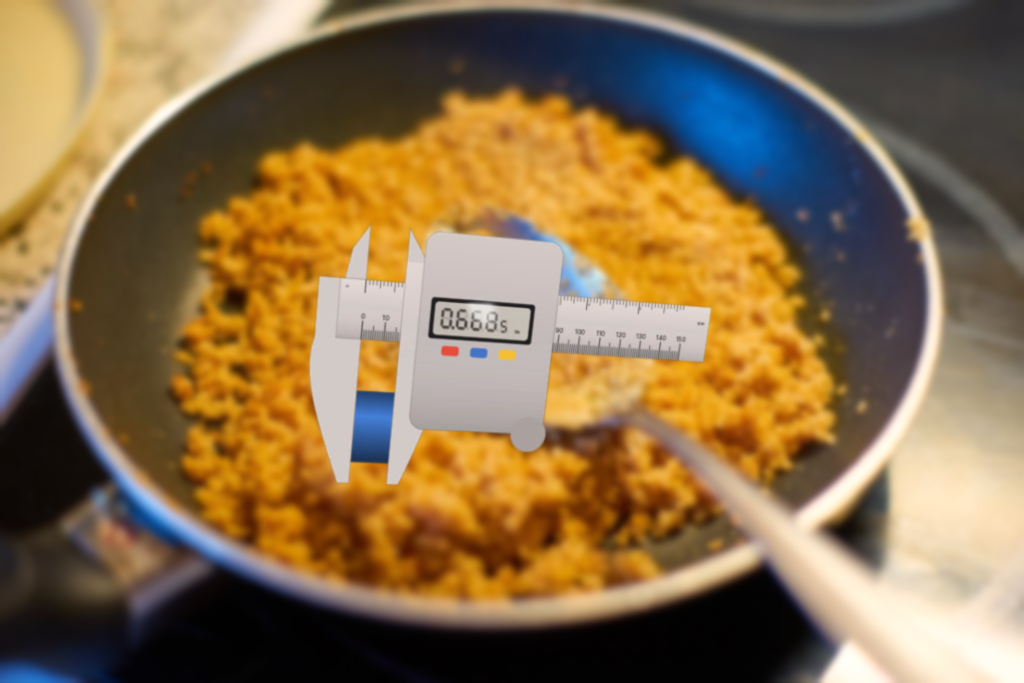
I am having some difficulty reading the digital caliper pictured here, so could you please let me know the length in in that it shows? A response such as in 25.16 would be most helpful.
in 0.6685
